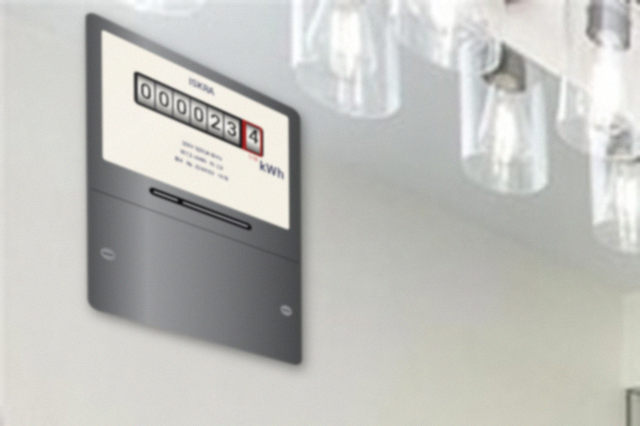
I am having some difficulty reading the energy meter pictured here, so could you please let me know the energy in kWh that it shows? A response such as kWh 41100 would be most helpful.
kWh 23.4
